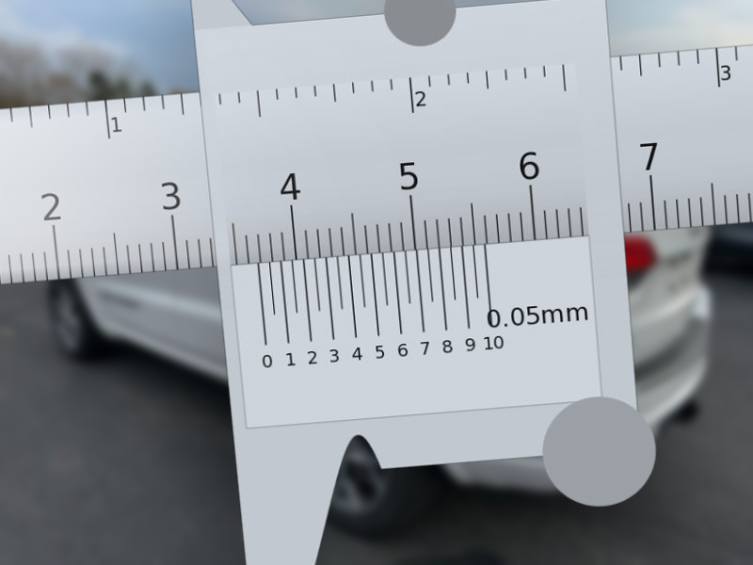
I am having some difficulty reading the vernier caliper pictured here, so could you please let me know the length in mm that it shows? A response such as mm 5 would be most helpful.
mm 36.8
